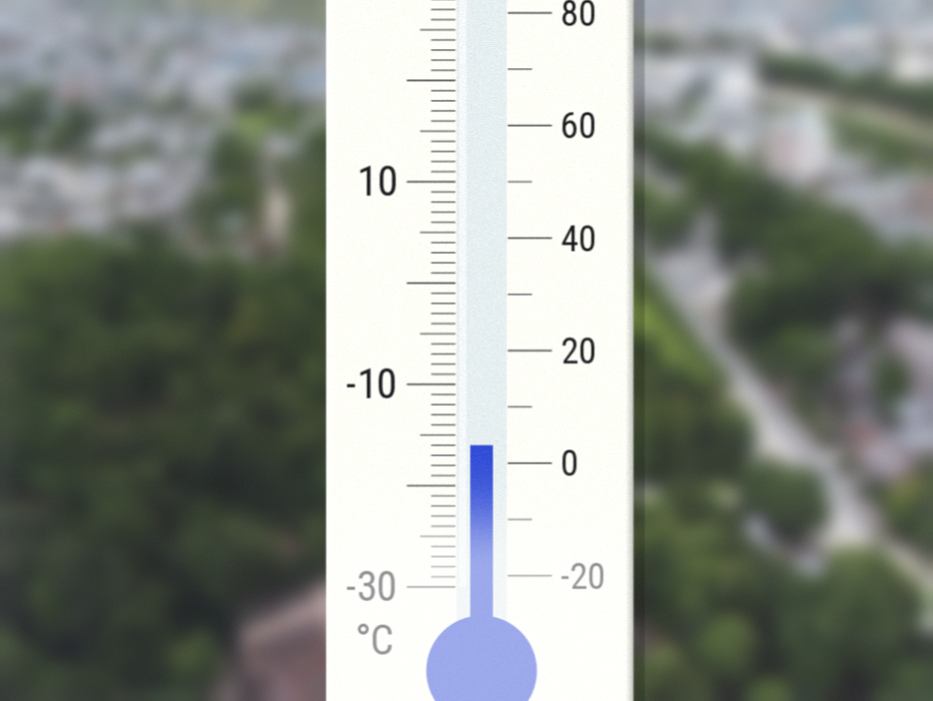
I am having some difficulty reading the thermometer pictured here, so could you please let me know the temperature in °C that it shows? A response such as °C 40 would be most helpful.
°C -16
